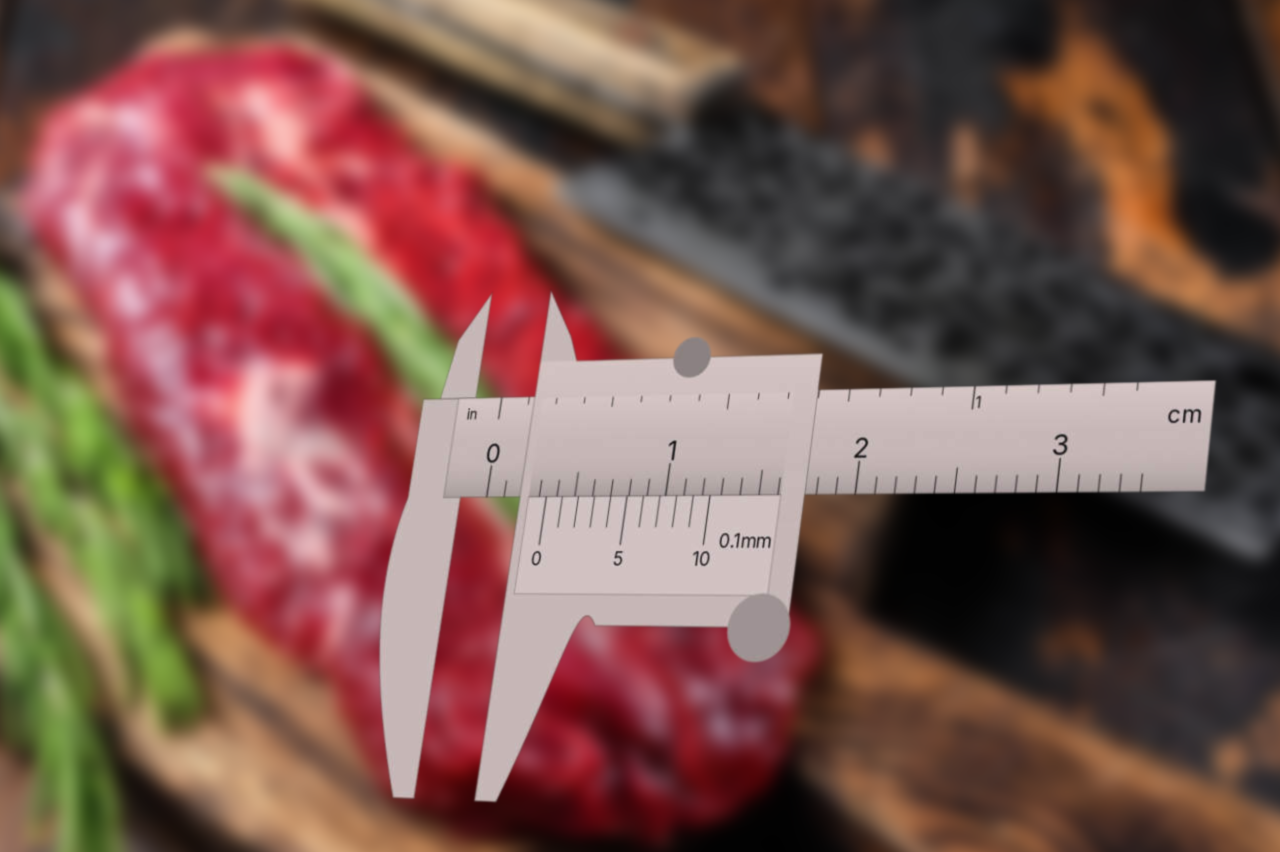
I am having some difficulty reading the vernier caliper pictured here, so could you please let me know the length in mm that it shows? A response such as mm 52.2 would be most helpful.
mm 3.4
